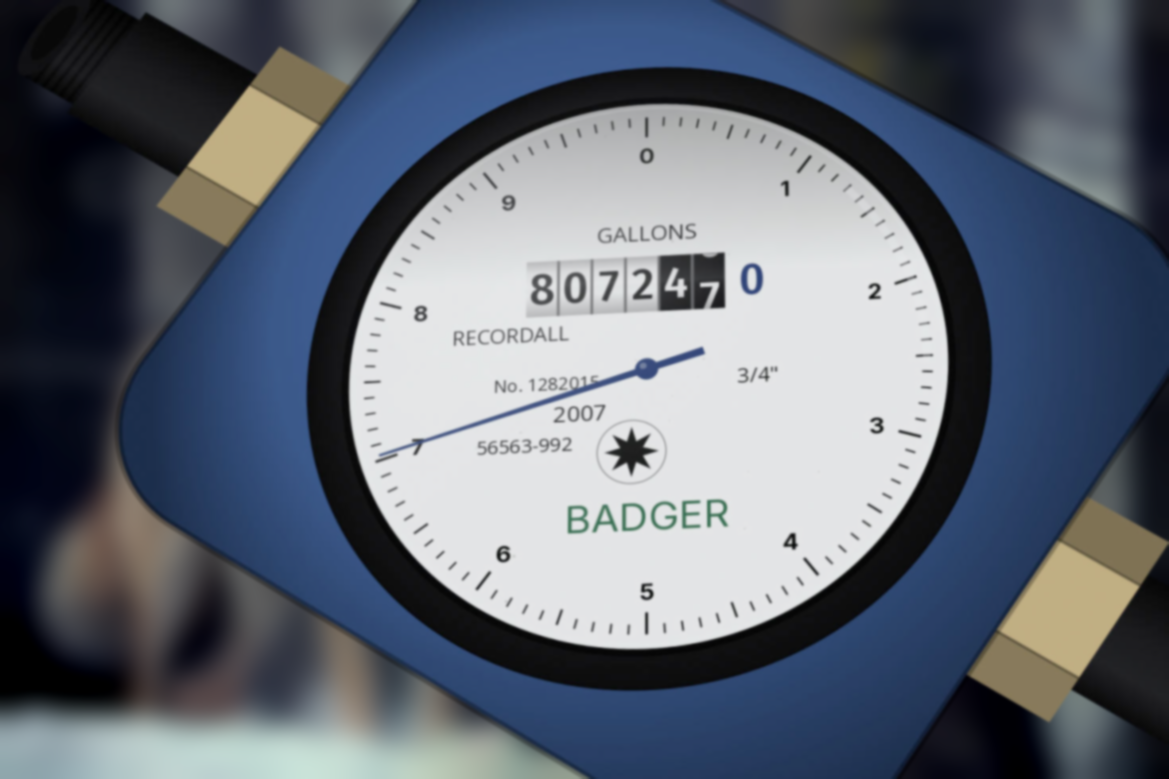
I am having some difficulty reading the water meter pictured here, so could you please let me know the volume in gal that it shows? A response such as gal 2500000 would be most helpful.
gal 8072467.0
